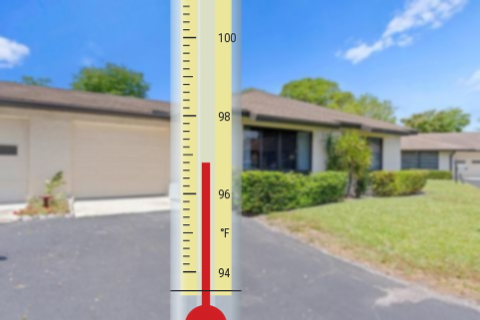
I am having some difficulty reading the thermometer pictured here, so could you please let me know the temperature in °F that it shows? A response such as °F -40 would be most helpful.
°F 96.8
